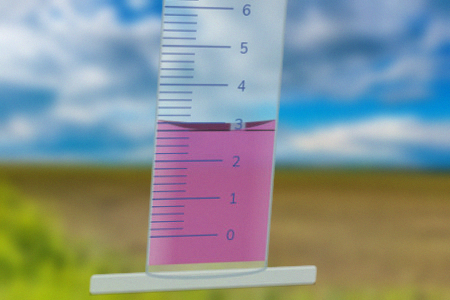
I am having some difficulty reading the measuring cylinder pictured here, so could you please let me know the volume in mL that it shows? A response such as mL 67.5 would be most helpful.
mL 2.8
